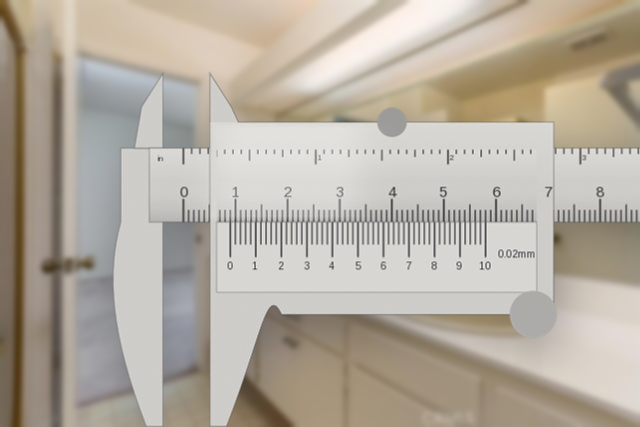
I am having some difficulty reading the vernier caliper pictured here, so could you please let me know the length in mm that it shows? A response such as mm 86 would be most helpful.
mm 9.0
